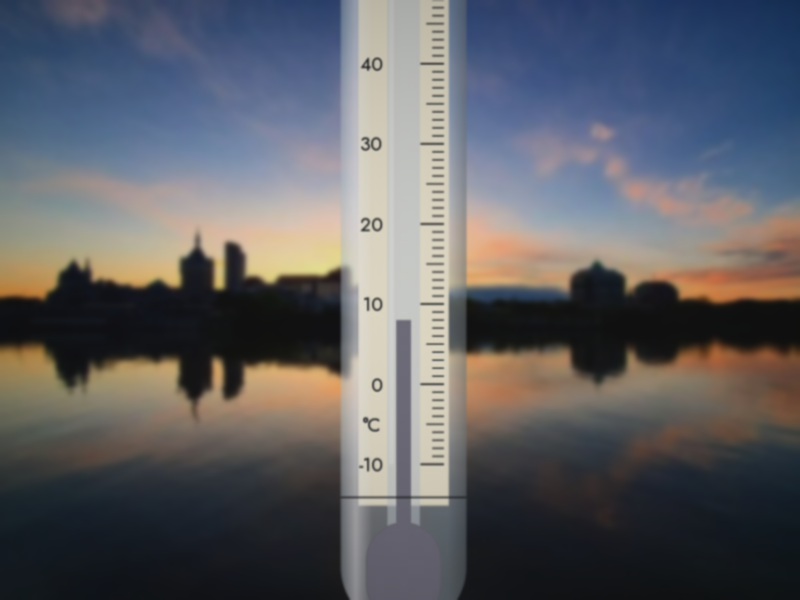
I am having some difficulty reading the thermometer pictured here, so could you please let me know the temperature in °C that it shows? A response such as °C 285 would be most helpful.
°C 8
